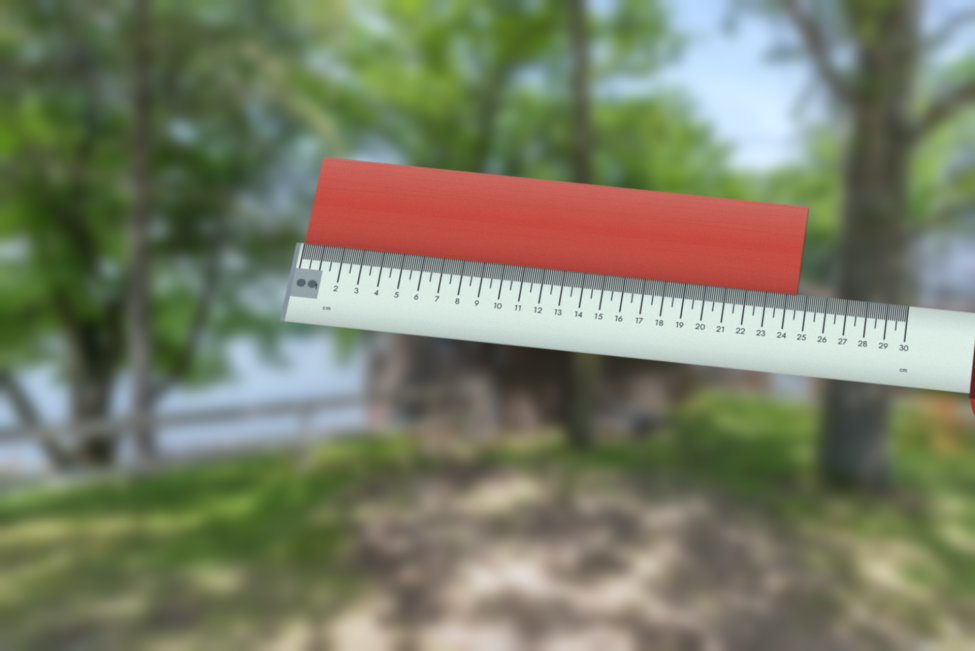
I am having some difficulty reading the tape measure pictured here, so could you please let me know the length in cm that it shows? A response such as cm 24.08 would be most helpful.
cm 24.5
